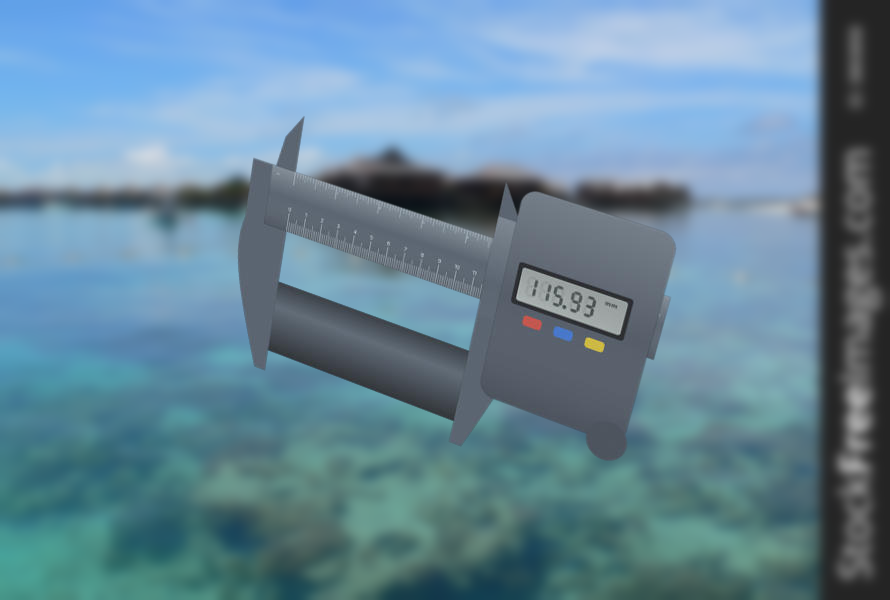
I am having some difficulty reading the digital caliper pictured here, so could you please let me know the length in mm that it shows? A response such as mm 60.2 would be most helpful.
mm 115.93
